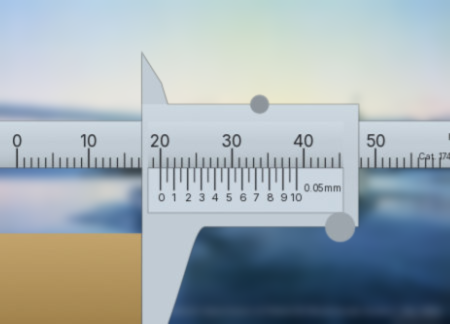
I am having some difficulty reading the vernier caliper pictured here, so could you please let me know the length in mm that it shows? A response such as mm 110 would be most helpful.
mm 20.0
